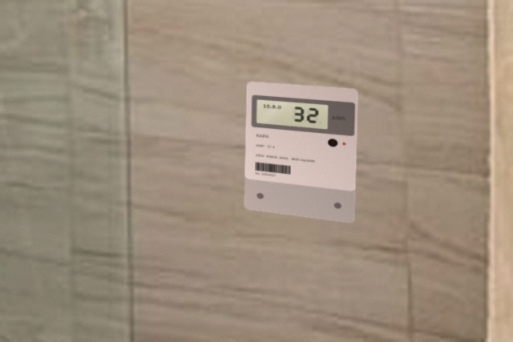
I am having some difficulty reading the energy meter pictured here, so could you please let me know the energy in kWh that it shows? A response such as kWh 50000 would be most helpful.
kWh 32
